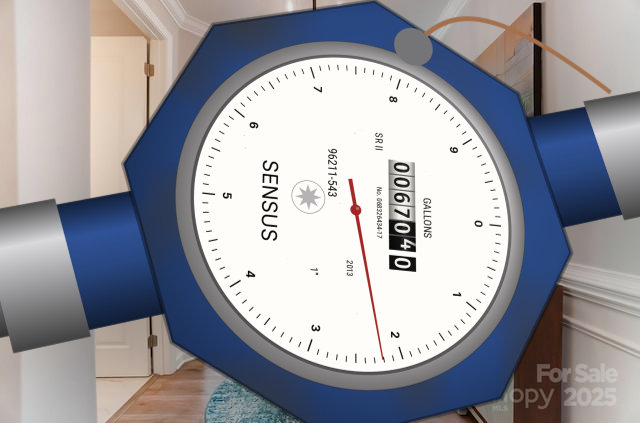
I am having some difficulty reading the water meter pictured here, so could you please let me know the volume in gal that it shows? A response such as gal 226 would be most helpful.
gal 67042.2
